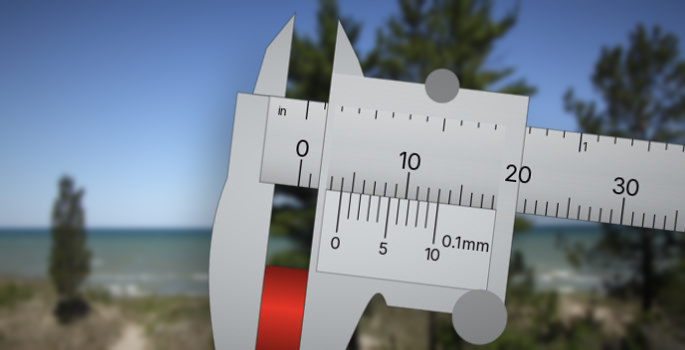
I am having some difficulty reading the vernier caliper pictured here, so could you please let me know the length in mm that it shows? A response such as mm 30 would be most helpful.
mm 4.0
